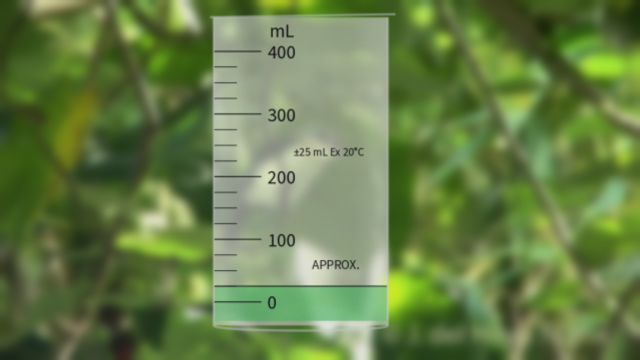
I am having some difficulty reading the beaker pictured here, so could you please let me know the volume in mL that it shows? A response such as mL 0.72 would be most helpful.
mL 25
